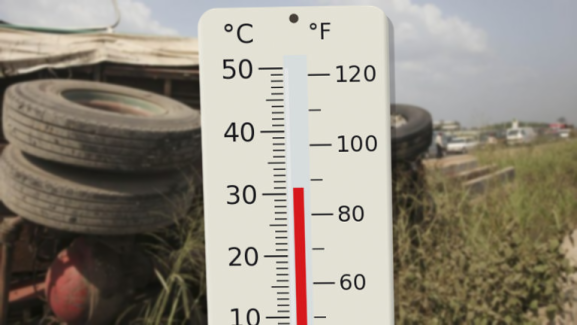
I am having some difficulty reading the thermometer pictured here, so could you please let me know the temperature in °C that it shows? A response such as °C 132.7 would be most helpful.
°C 31
